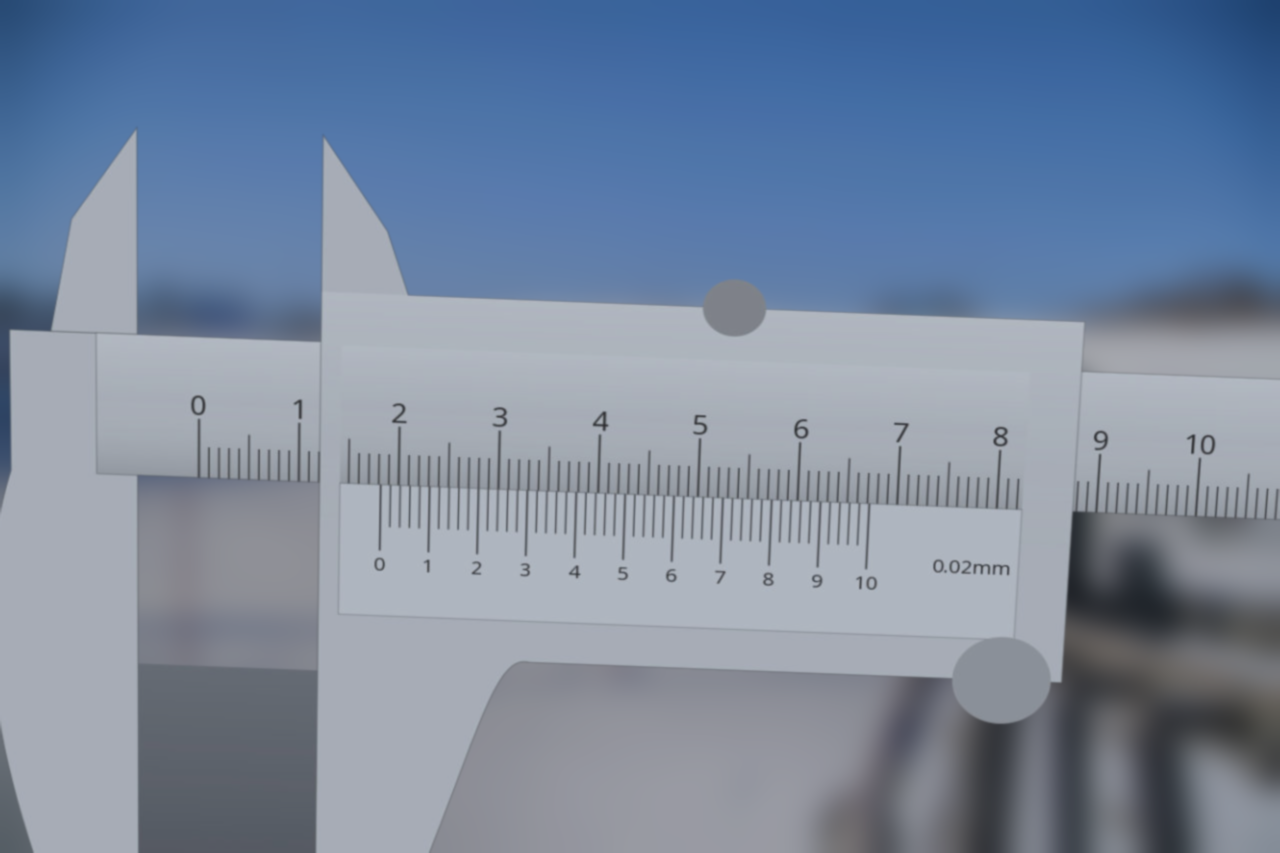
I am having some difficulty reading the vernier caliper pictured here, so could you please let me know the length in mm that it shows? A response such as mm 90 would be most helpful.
mm 18.2
